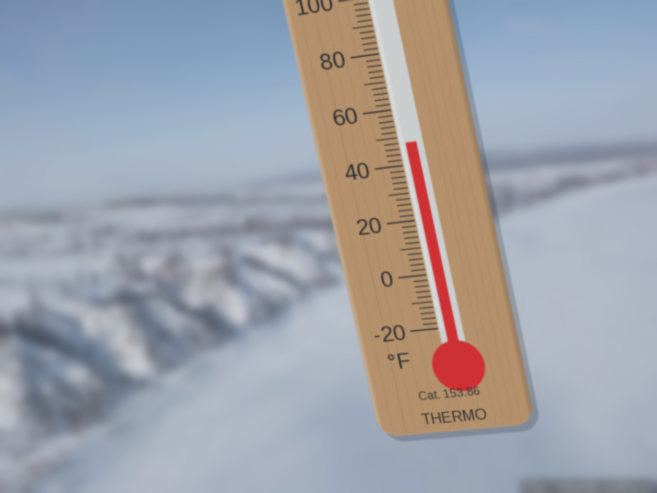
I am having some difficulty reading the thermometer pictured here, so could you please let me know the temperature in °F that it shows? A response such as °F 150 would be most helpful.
°F 48
